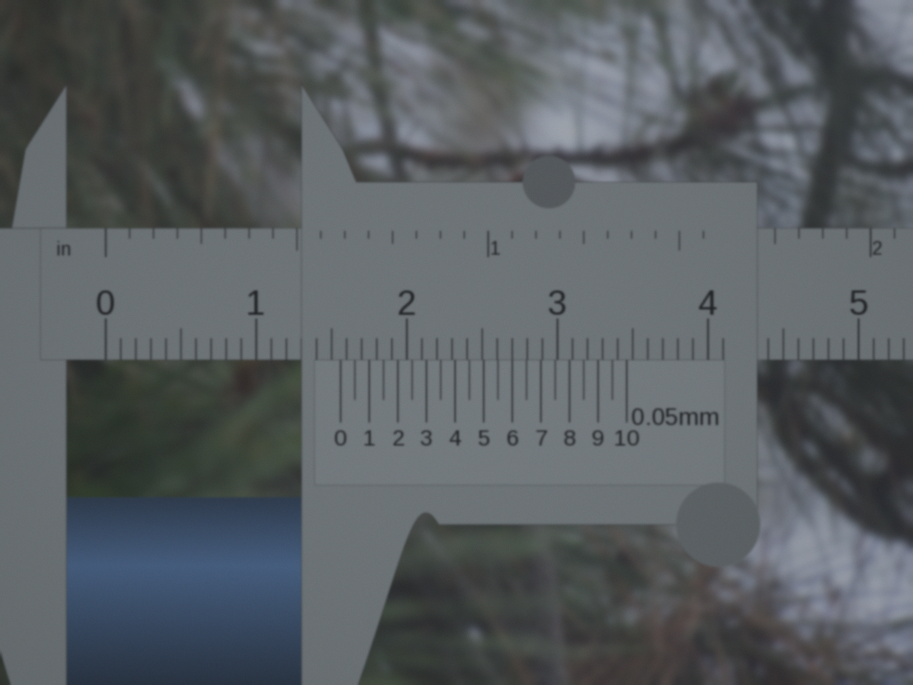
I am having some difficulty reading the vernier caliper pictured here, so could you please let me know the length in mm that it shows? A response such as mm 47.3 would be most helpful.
mm 15.6
